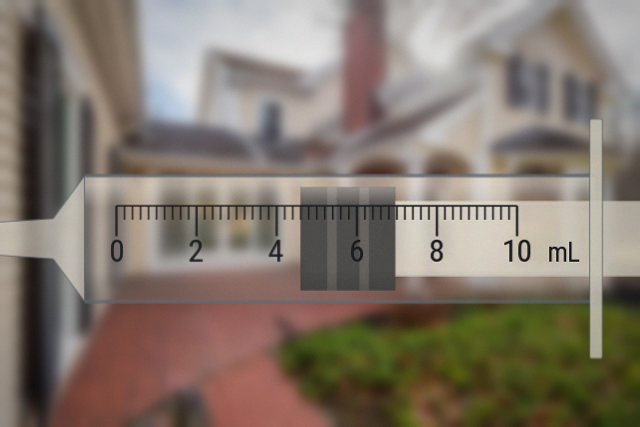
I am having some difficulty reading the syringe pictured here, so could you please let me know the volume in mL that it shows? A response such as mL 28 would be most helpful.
mL 4.6
